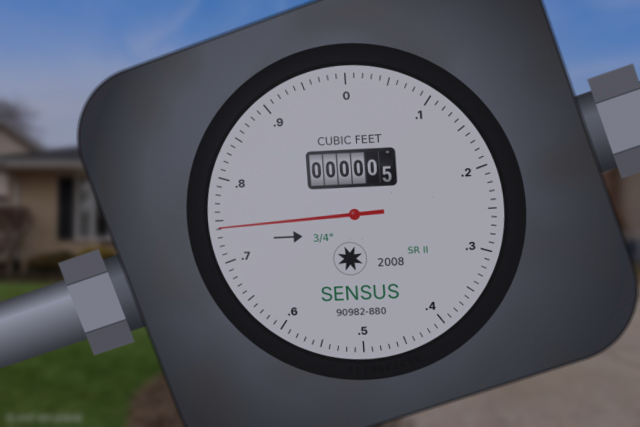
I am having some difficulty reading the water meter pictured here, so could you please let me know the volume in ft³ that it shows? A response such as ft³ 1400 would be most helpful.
ft³ 4.74
